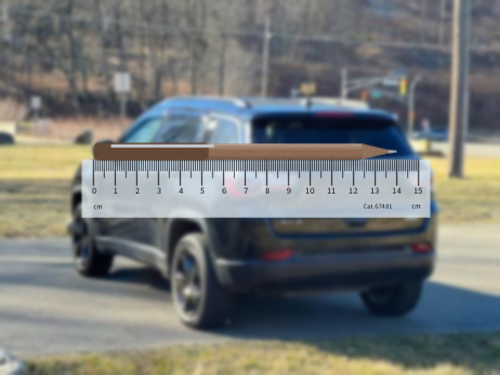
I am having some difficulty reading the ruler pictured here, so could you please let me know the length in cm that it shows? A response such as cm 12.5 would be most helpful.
cm 14
